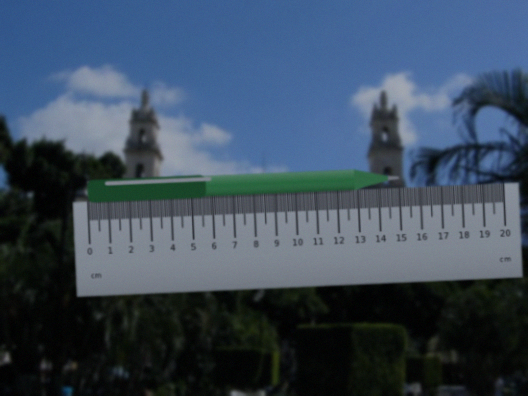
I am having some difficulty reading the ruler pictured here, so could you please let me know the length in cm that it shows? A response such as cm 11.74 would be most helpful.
cm 15
